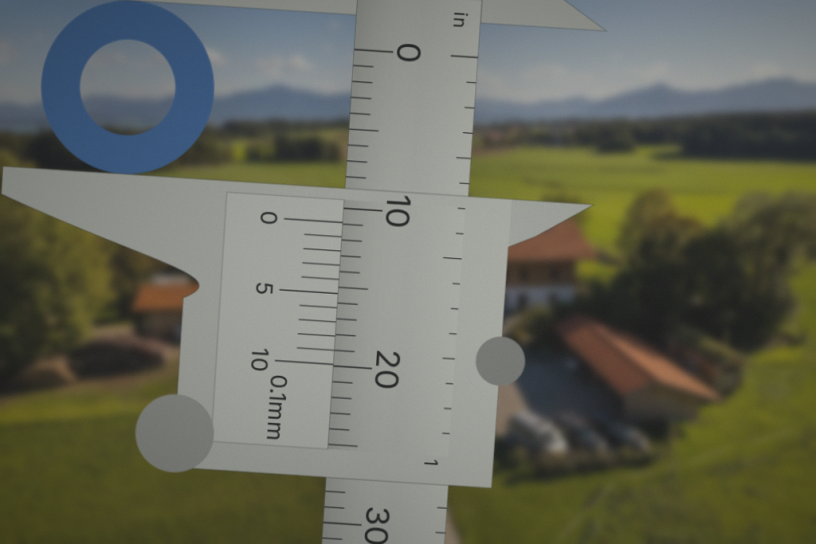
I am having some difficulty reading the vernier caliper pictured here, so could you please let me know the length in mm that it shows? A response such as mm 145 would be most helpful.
mm 10.9
